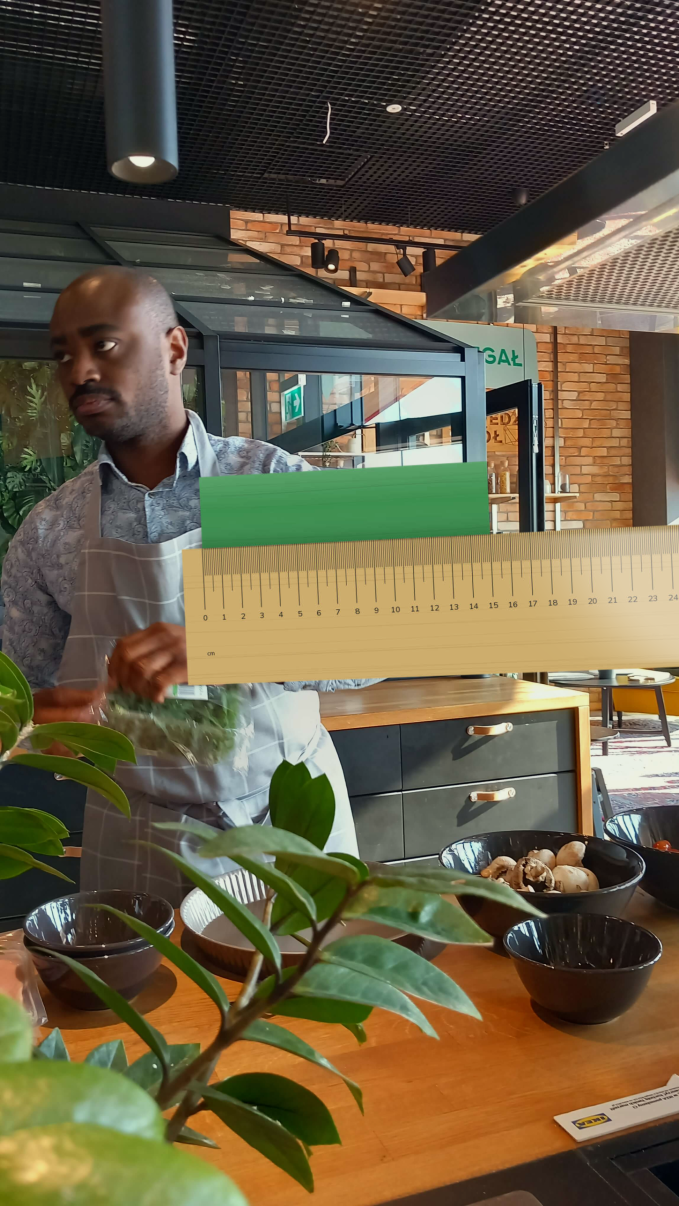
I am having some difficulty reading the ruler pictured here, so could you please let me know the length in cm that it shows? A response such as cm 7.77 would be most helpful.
cm 15
